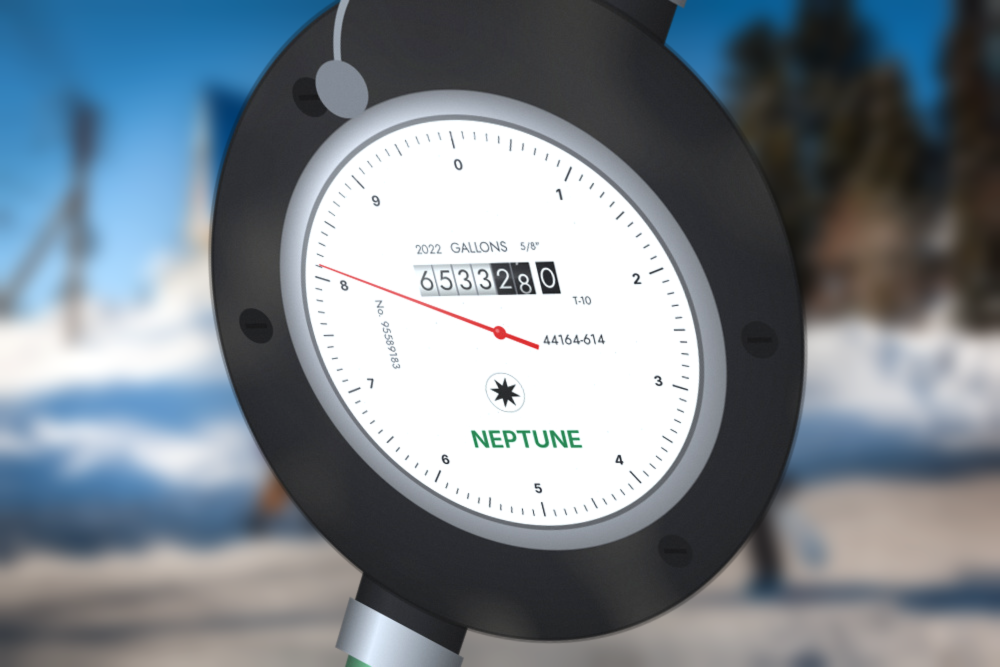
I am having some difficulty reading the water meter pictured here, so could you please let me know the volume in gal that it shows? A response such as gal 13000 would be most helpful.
gal 6533278.1
